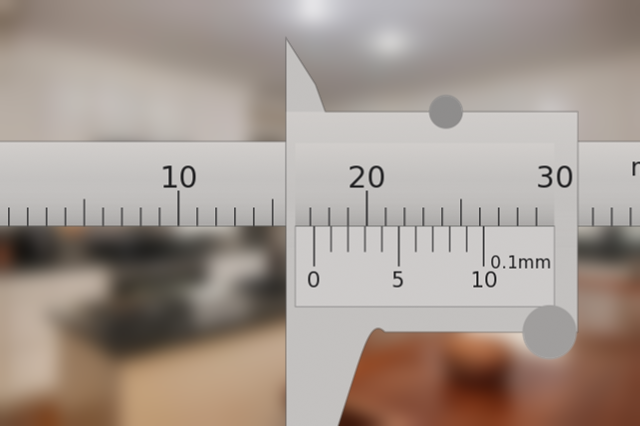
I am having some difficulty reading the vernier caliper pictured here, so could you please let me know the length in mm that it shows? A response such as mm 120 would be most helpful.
mm 17.2
